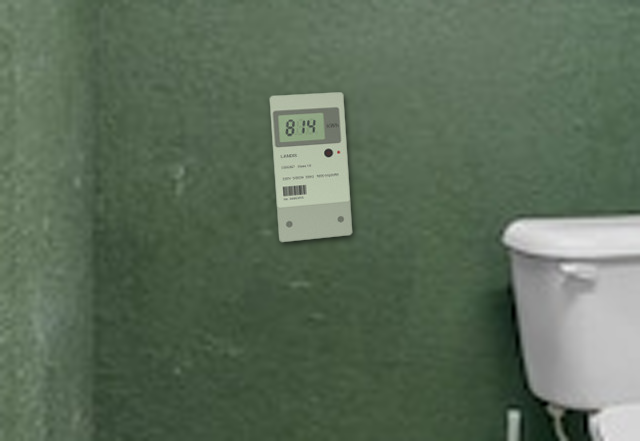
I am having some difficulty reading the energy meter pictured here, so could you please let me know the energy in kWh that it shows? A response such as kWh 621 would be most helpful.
kWh 814
